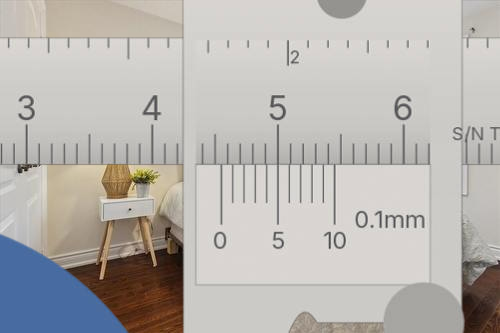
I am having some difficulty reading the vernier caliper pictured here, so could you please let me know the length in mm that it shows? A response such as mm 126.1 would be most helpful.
mm 45.5
